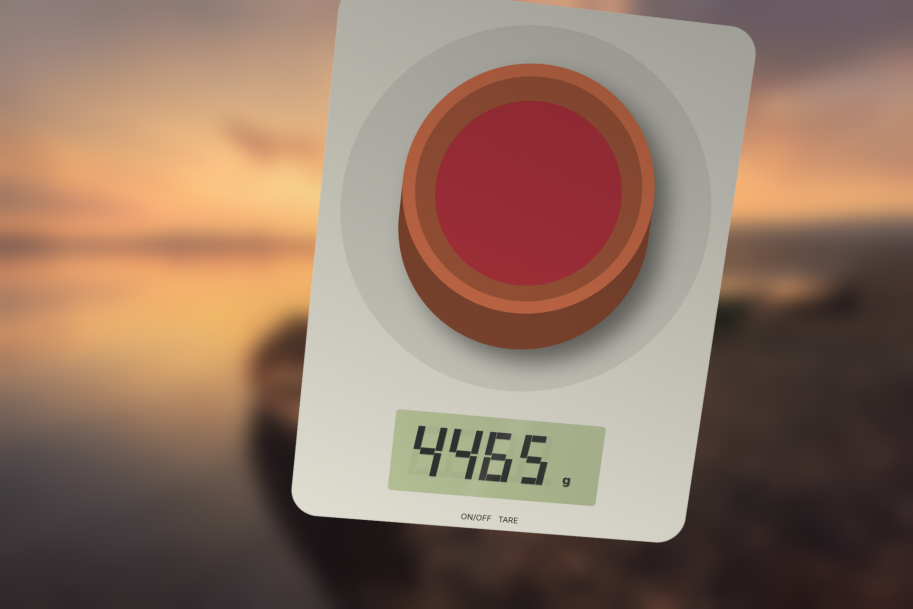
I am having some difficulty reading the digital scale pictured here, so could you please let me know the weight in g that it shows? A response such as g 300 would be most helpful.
g 4465
